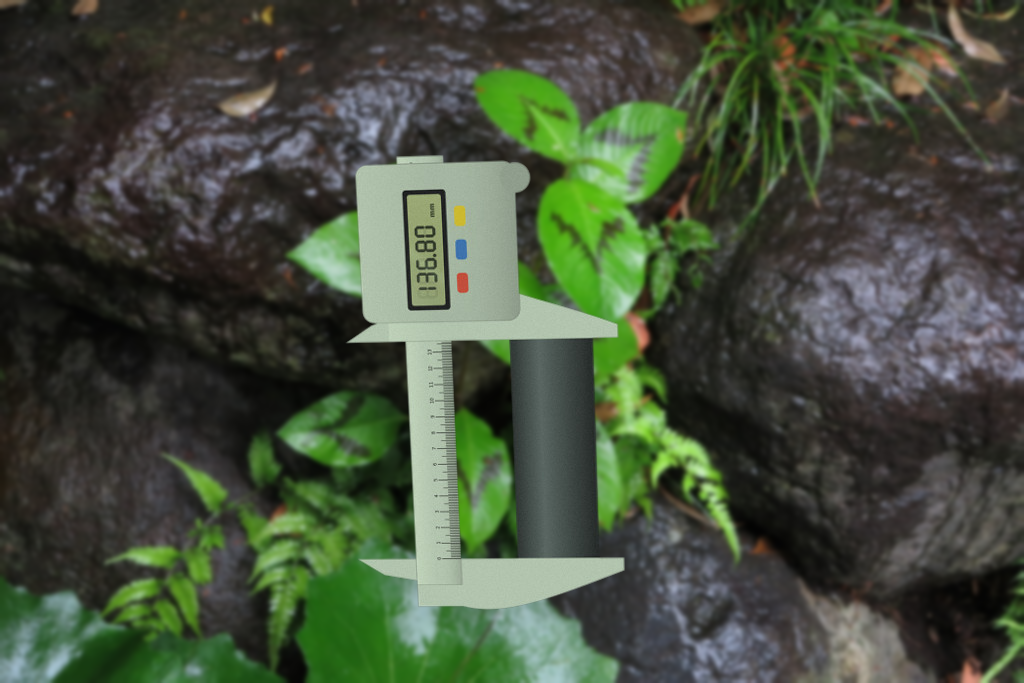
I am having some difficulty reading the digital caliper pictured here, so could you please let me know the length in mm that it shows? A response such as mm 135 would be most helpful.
mm 136.80
